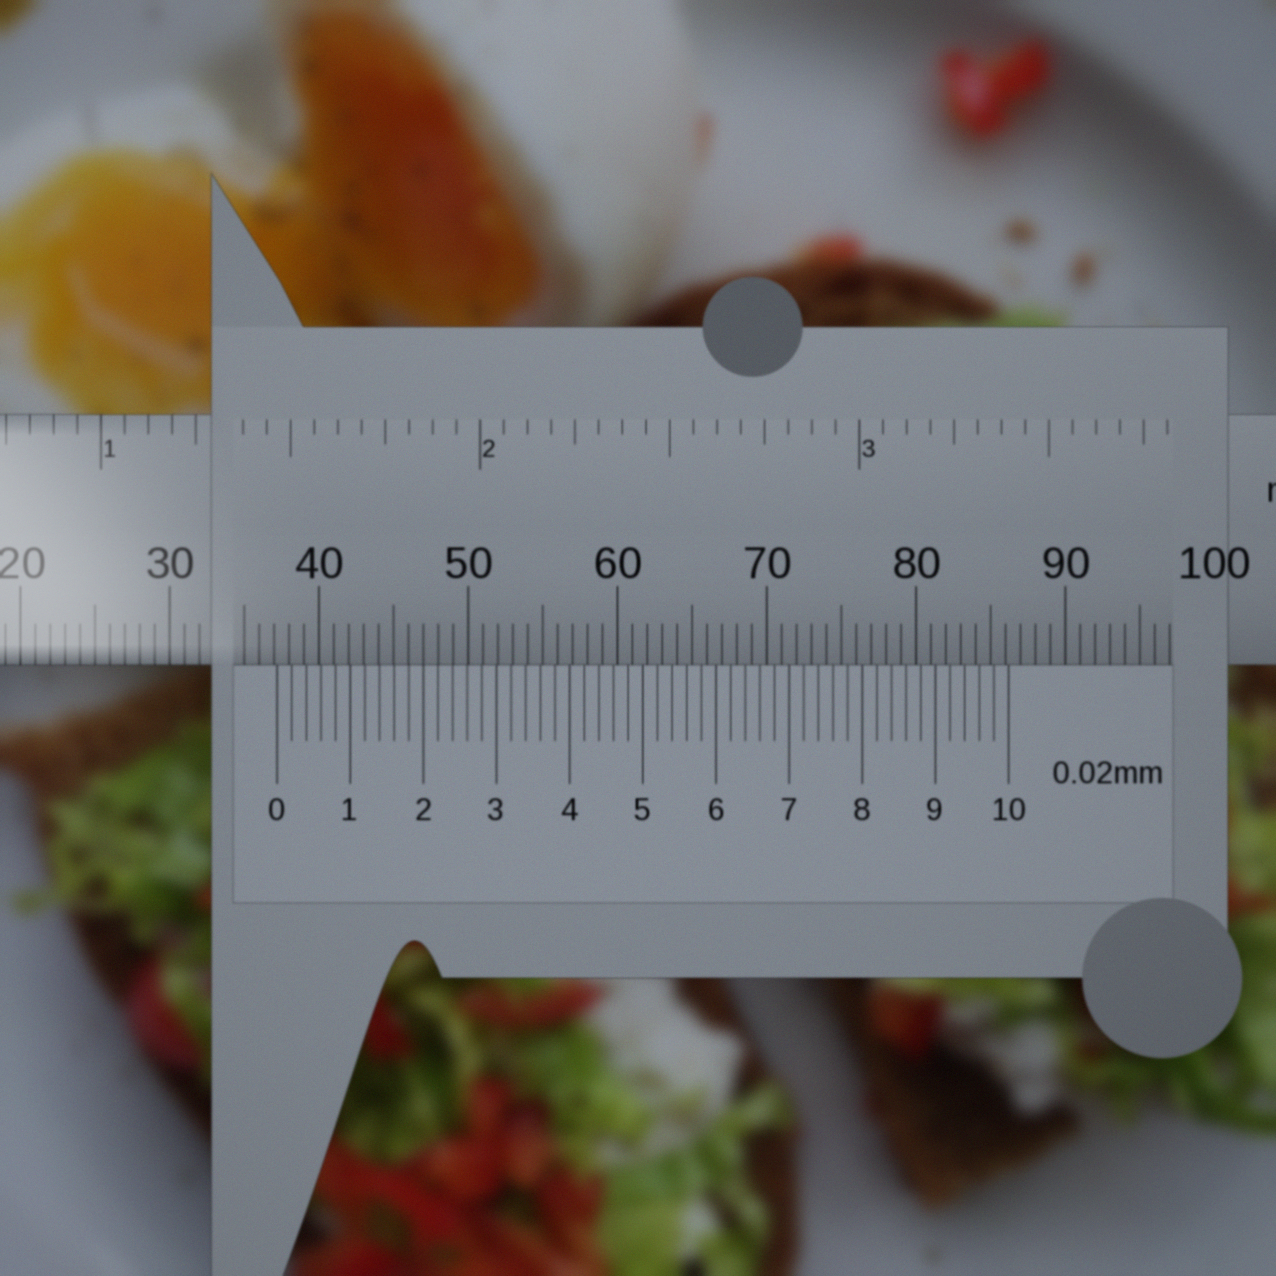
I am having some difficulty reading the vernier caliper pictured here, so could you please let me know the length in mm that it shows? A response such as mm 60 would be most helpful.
mm 37.2
